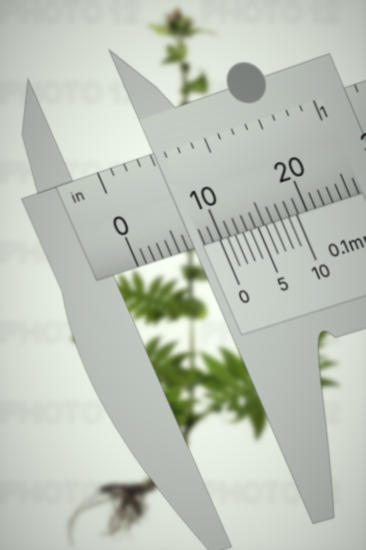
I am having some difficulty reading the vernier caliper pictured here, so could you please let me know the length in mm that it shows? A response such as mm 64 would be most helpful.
mm 9.8
